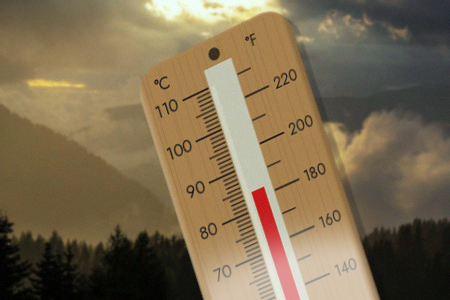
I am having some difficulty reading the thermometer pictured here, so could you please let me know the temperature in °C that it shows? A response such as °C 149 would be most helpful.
°C 84
